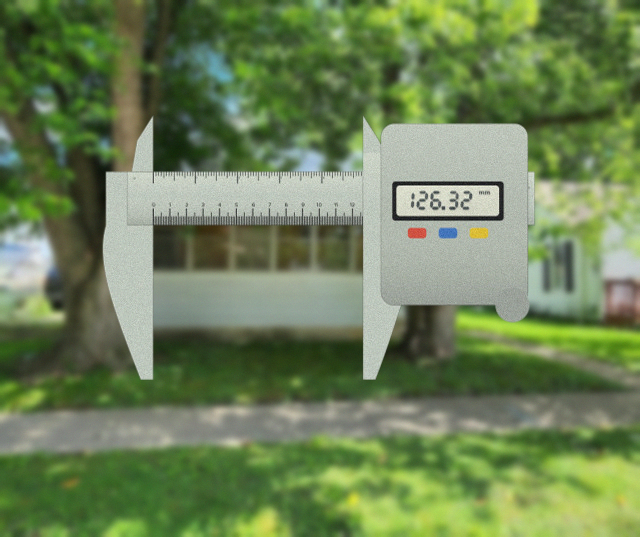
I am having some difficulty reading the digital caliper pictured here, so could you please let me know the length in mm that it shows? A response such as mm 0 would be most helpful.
mm 126.32
